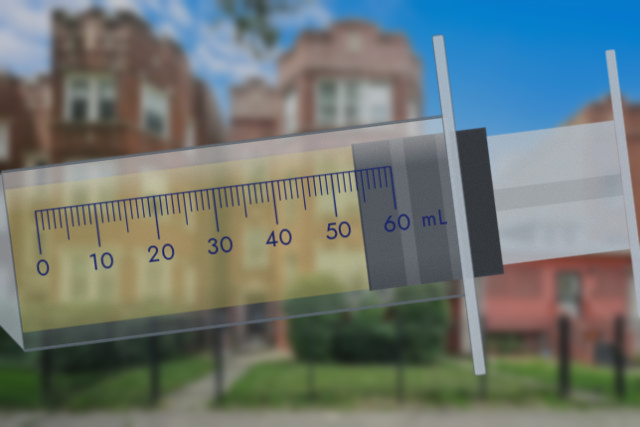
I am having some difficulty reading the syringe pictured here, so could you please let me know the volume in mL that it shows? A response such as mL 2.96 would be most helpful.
mL 54
